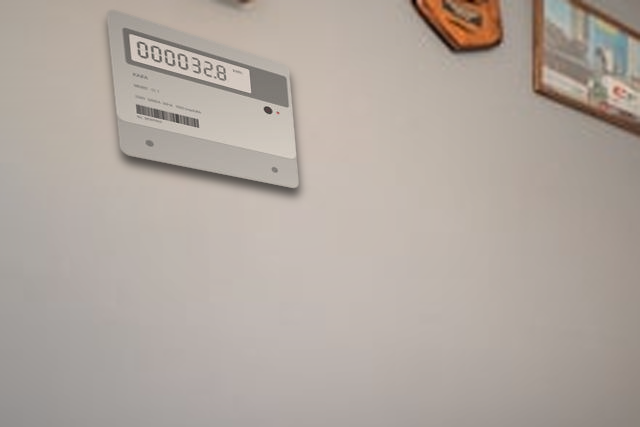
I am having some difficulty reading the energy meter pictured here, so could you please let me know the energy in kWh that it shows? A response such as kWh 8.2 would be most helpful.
kWh 32.8
